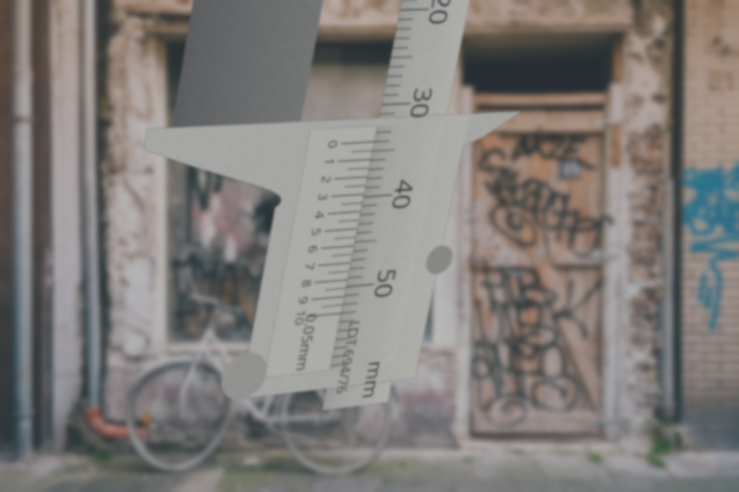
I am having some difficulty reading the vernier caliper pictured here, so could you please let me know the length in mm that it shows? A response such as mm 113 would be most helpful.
mm 34.0
